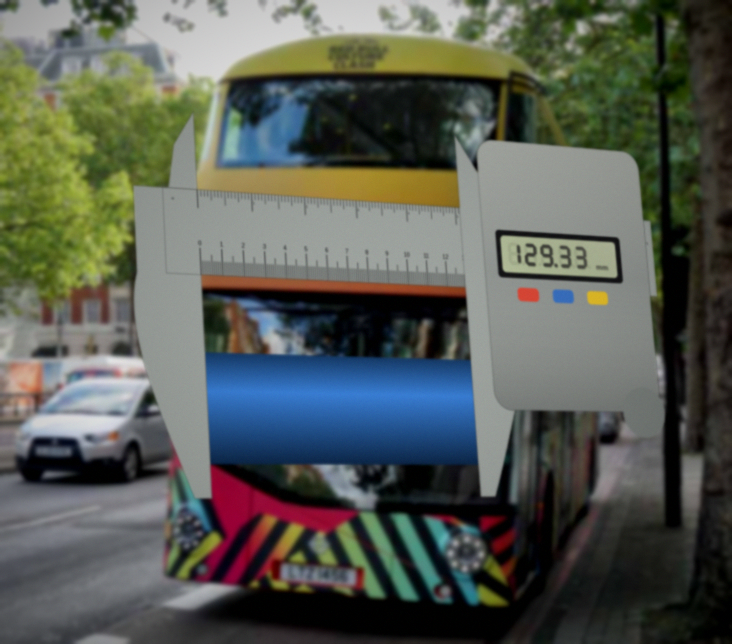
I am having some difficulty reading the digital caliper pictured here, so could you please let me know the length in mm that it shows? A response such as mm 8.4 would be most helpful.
mm 129.33
